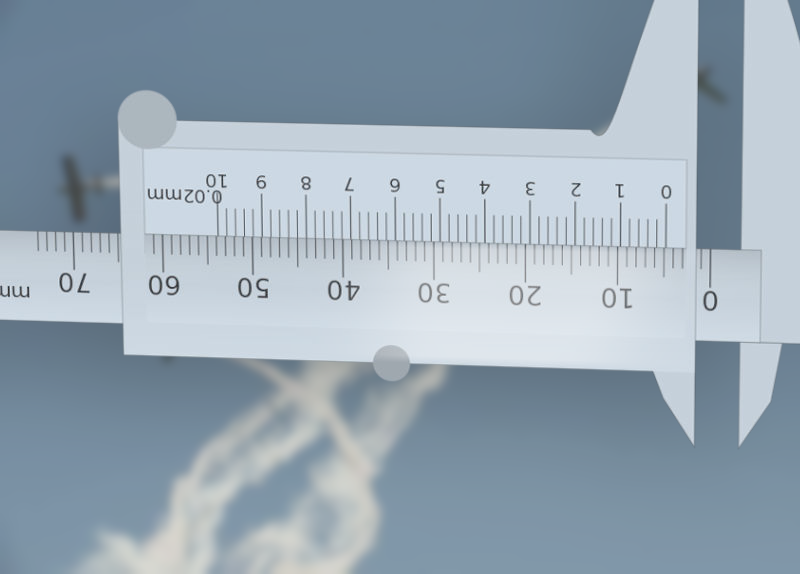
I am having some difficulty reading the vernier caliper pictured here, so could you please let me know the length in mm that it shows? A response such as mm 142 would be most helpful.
mm 4.8
